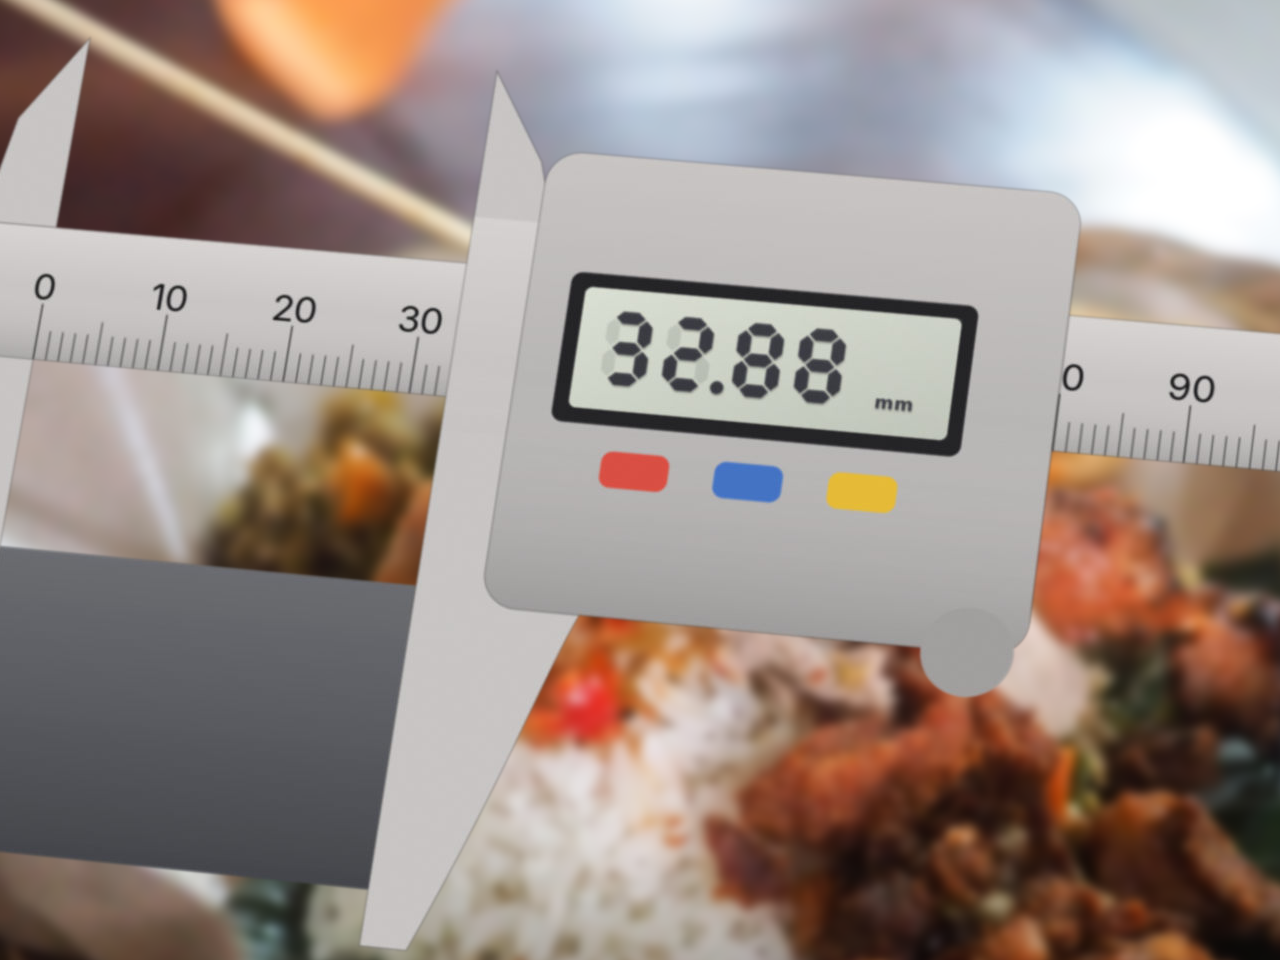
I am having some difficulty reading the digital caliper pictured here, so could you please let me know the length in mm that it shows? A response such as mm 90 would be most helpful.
mm 32.88
